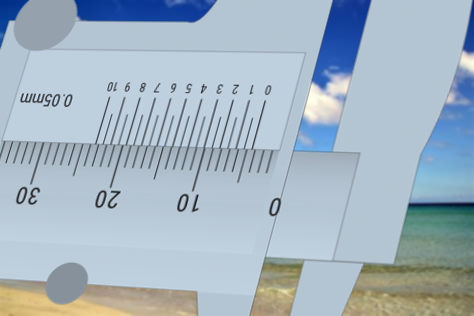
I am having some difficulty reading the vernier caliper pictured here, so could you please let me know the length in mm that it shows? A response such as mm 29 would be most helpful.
mm 4.4
